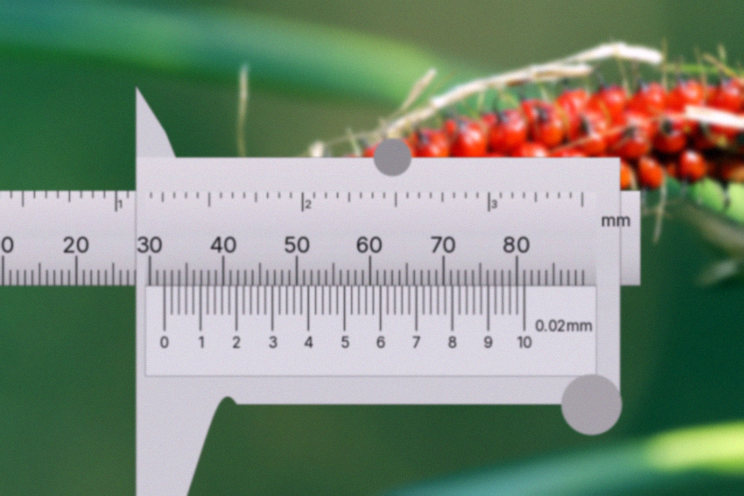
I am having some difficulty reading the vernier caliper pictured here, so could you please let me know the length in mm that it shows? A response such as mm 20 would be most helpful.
mm 32.0
